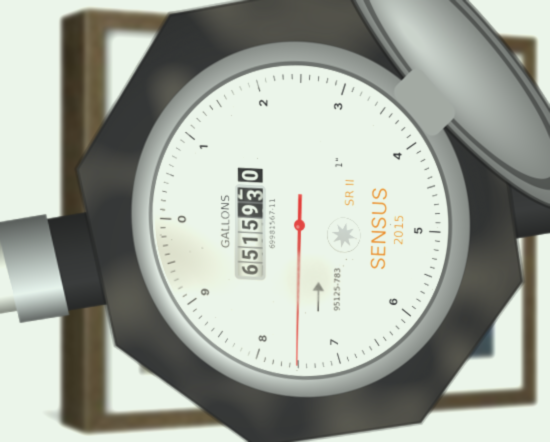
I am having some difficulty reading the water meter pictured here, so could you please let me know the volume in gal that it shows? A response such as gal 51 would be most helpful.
gal 6515927.5
